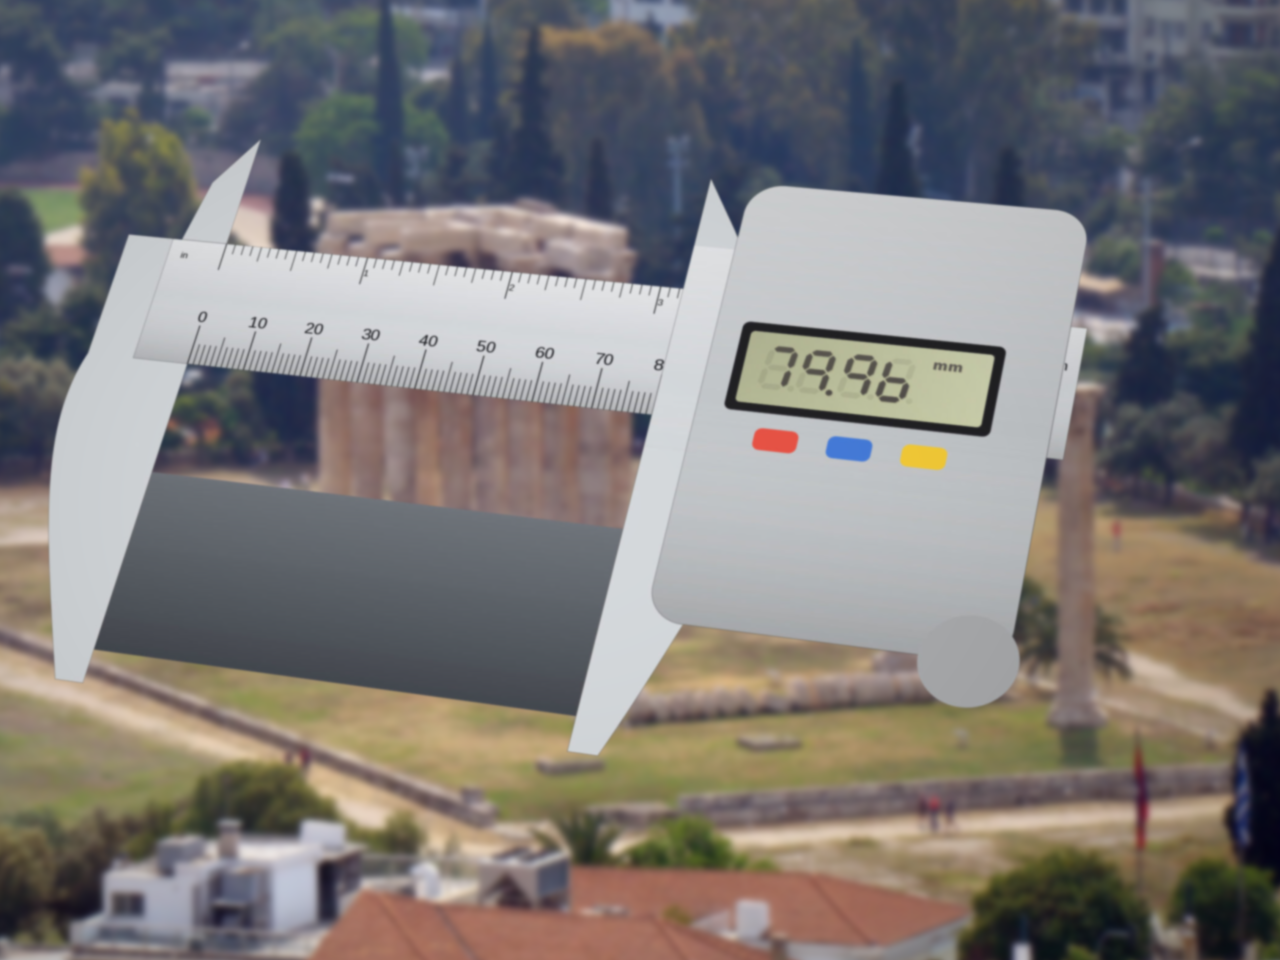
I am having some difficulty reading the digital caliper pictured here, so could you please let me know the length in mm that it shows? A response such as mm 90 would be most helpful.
mm 79.96
